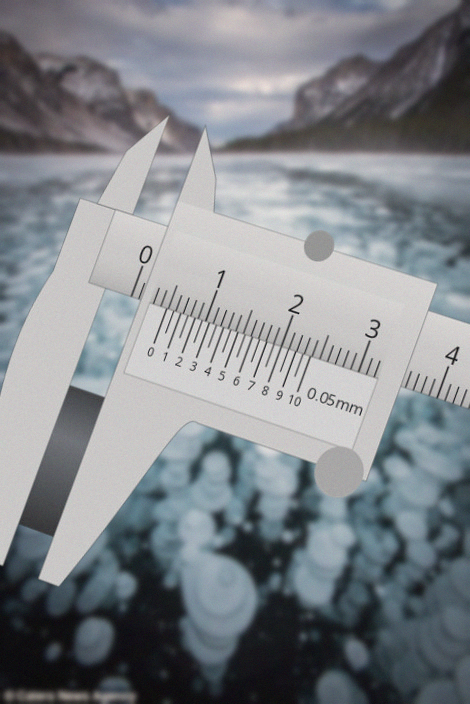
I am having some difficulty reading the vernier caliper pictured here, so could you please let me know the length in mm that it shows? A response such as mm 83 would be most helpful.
mm 4.8
